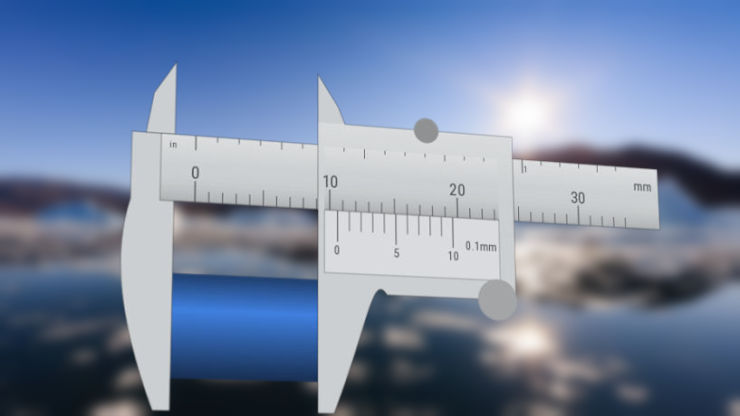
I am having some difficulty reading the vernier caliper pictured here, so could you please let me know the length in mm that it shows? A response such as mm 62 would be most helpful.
mm 10.6
